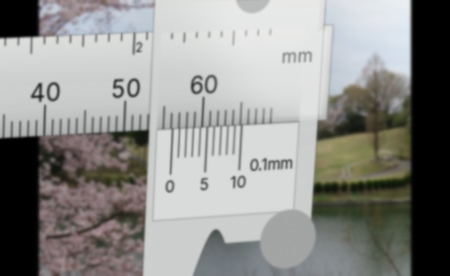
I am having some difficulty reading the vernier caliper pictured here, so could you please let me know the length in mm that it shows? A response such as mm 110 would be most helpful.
mm 56.2
